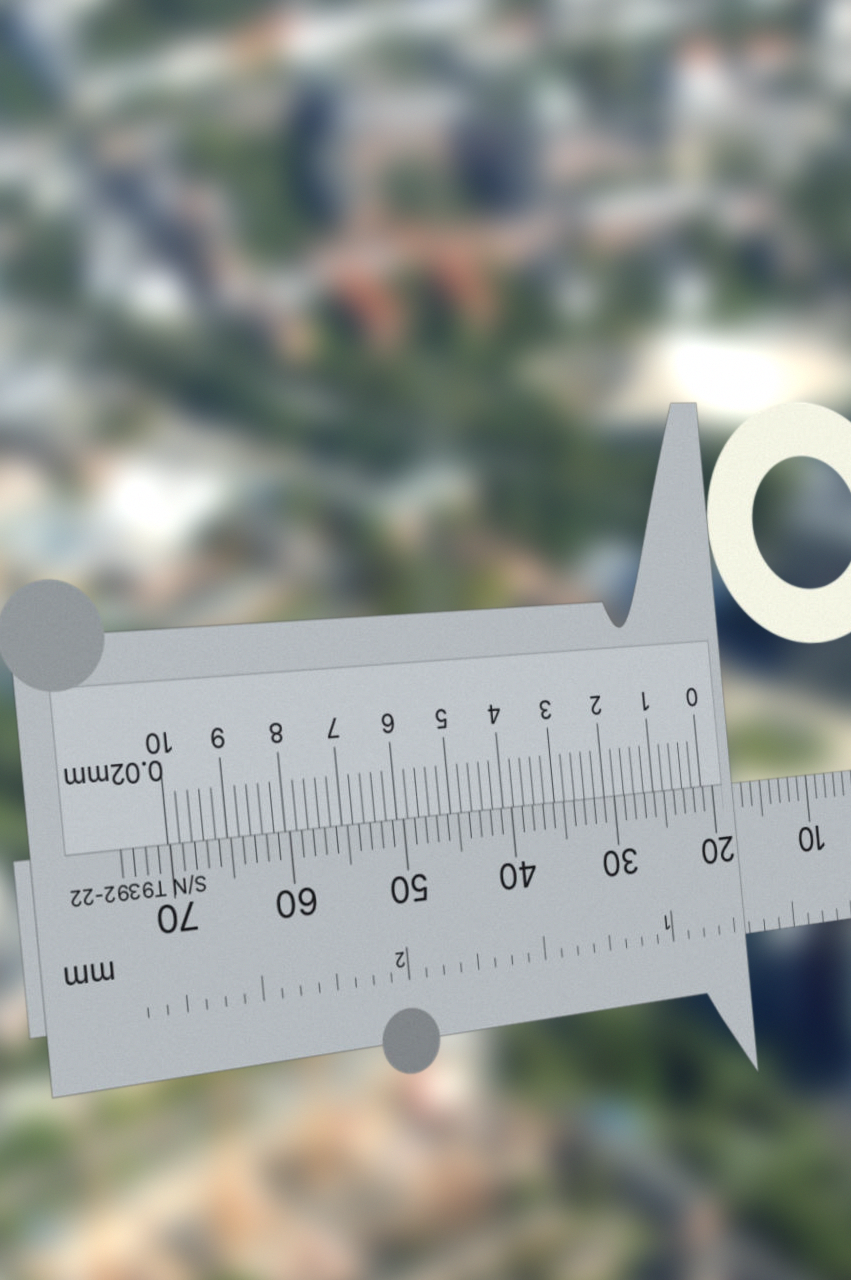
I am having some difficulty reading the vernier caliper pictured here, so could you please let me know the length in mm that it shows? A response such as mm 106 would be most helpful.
mm 21.2
